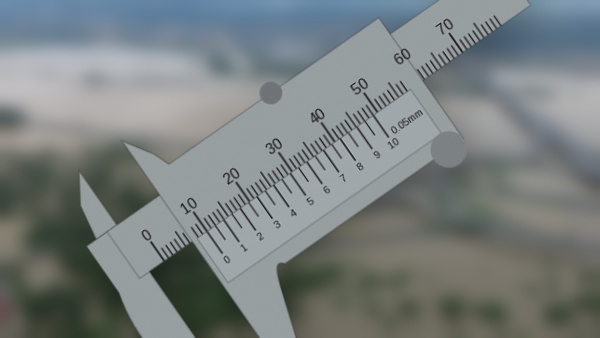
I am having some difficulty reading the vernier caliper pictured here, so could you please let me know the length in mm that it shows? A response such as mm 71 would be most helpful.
mm 10.0
